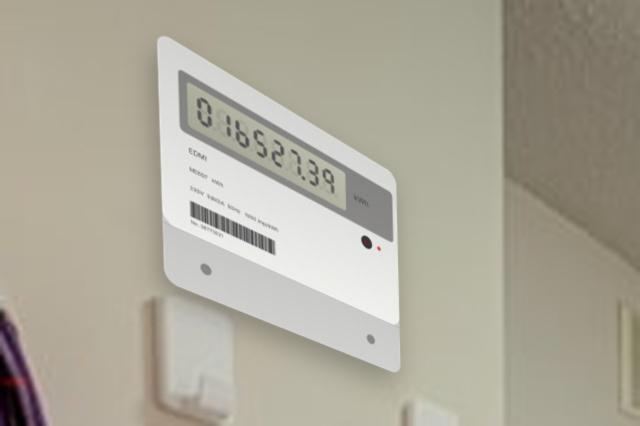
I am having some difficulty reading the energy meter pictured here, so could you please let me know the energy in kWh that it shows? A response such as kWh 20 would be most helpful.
kWh 16527.39
